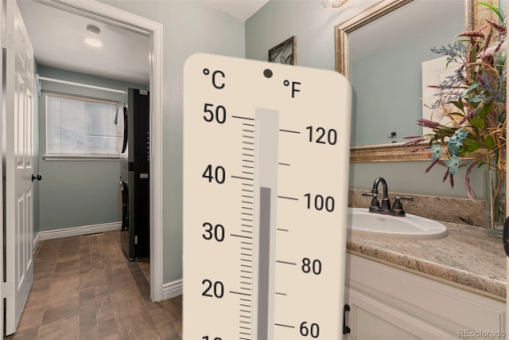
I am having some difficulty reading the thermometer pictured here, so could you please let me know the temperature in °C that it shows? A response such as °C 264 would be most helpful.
°C 39
